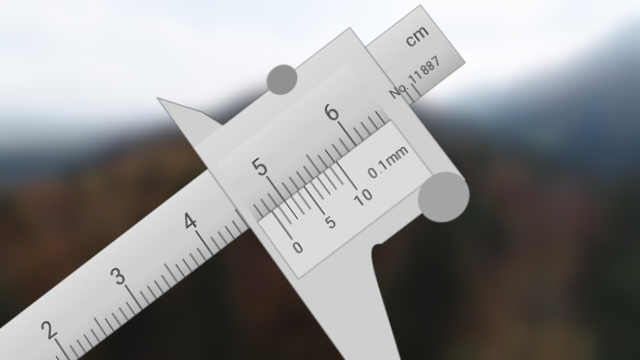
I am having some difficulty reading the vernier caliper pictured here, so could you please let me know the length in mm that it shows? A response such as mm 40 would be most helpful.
mm 48.2
